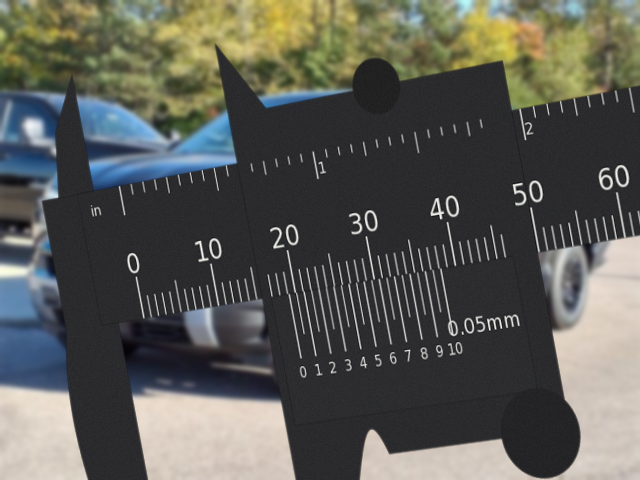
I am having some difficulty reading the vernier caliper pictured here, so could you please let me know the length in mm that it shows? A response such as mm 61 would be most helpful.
mm 19.2
